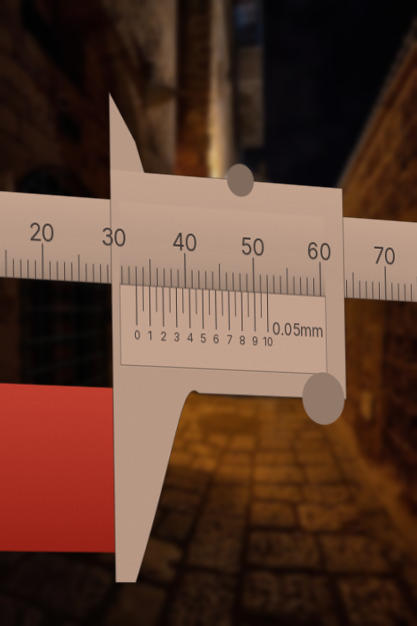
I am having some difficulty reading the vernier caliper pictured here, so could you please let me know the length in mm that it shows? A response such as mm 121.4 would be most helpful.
mm 33.0
